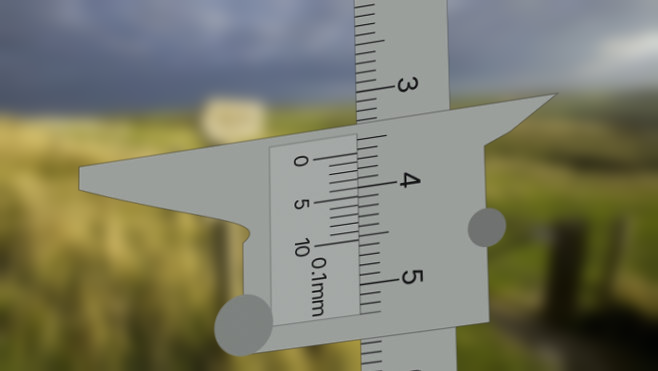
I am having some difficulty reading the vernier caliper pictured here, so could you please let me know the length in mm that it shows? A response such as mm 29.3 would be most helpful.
mm 36.4
